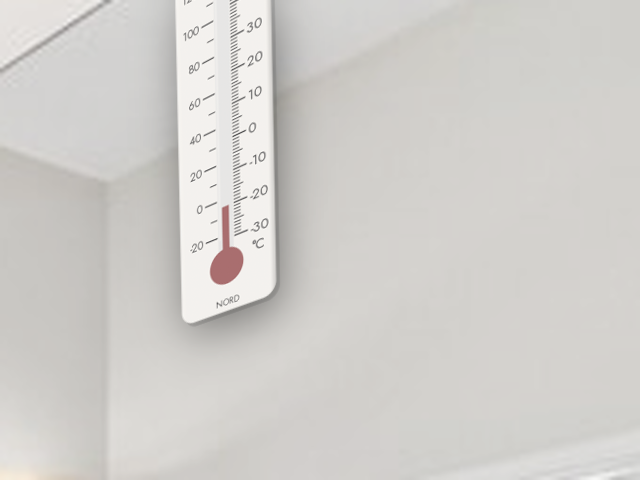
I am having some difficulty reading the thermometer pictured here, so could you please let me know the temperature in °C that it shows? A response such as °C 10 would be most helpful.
°C -20
